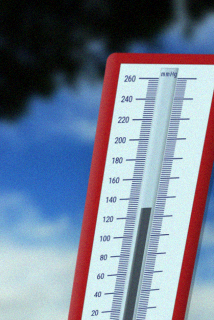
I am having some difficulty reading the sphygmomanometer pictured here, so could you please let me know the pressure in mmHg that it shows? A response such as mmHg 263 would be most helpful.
mmHg 130
